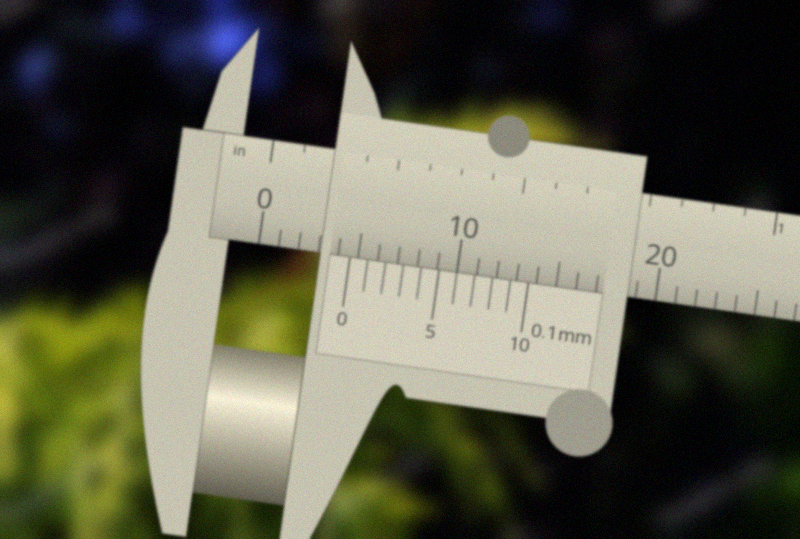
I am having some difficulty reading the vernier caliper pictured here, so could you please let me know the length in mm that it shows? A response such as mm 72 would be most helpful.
mm 4.6
